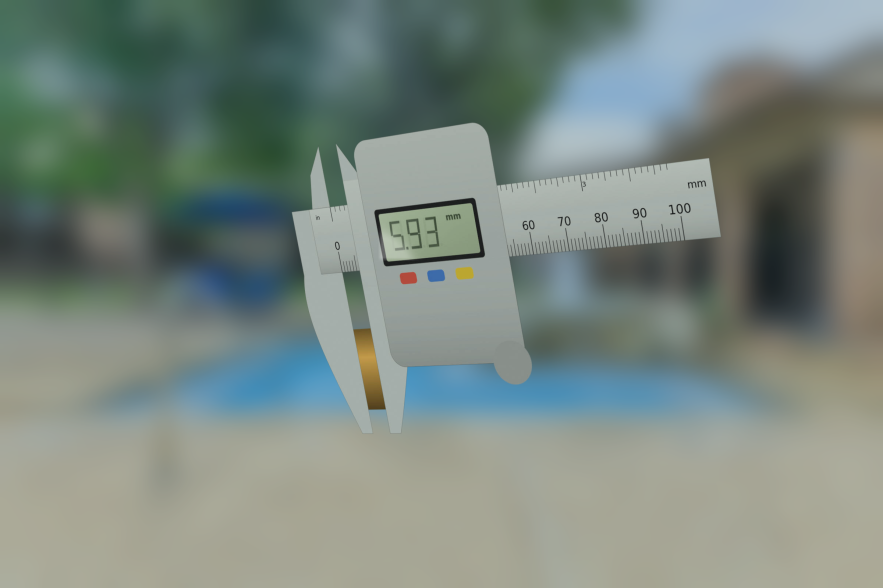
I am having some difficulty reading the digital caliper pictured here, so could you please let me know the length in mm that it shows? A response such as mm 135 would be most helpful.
mm 5.93
